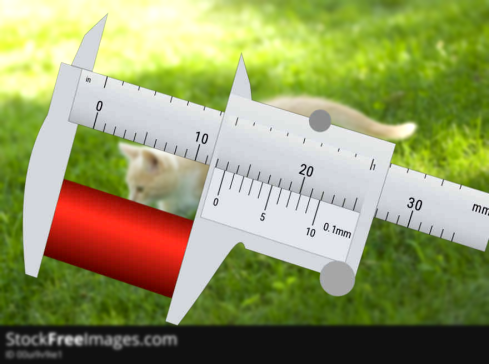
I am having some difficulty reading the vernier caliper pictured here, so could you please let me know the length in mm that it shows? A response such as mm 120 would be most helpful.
mm 12.9
